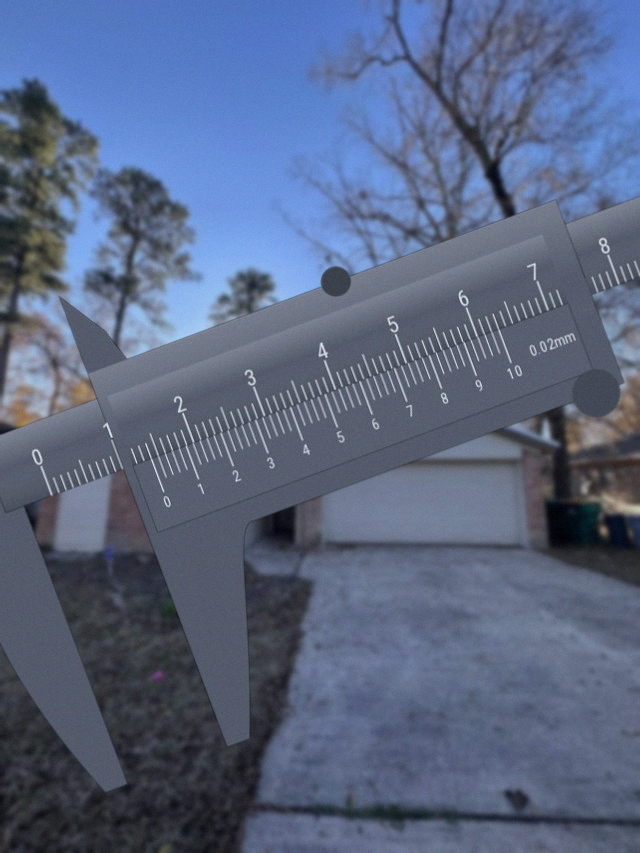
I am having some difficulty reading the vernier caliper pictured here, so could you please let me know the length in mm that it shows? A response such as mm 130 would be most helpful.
mm 14.0
